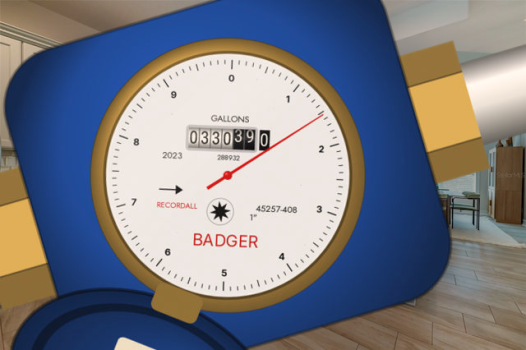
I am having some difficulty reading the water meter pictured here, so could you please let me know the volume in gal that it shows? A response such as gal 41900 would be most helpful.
gal 330391.5
